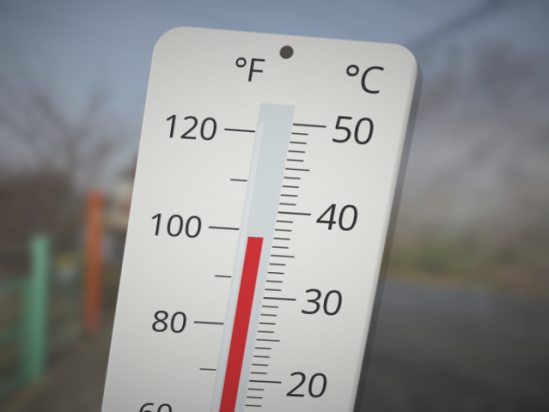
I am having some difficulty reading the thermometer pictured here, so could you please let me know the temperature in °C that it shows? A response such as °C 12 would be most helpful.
°C 37
